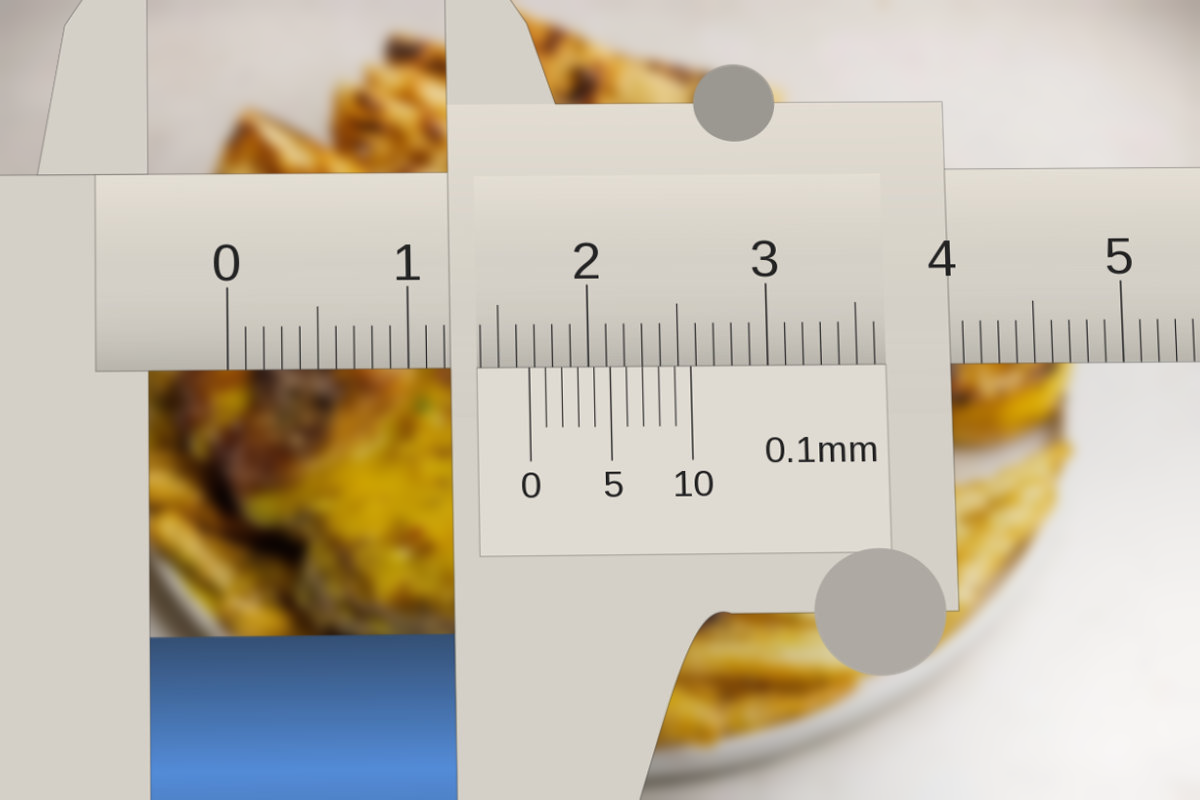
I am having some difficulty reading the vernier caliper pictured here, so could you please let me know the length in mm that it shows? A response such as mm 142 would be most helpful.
mm 16.7
